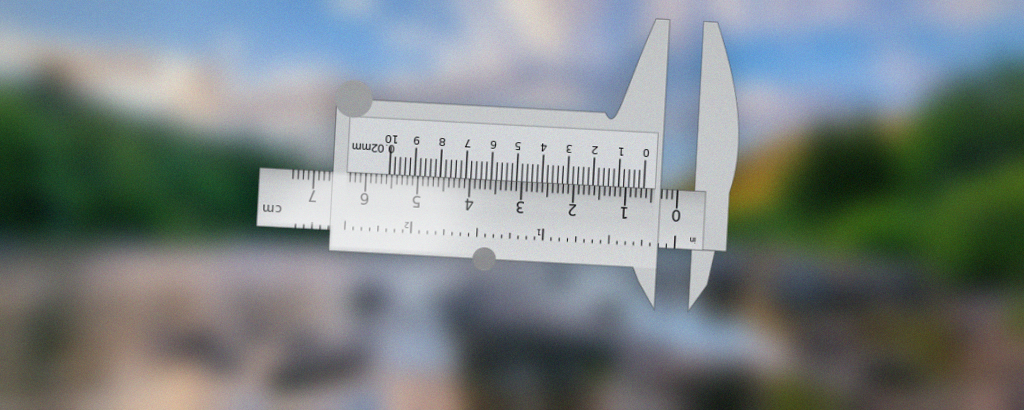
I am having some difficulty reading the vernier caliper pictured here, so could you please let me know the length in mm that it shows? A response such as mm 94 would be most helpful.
mm 6.5
